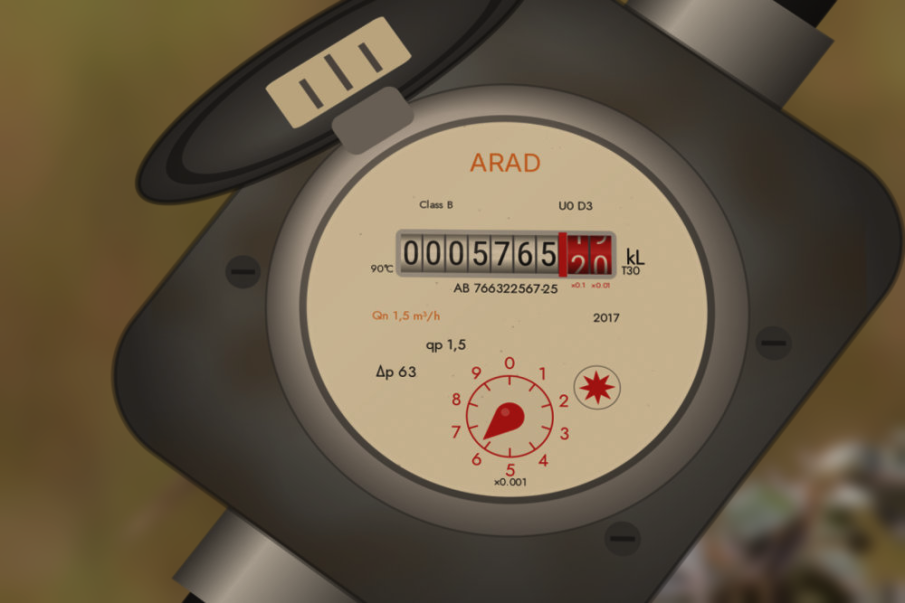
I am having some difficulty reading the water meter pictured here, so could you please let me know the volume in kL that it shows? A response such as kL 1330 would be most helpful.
kL 5765.196
